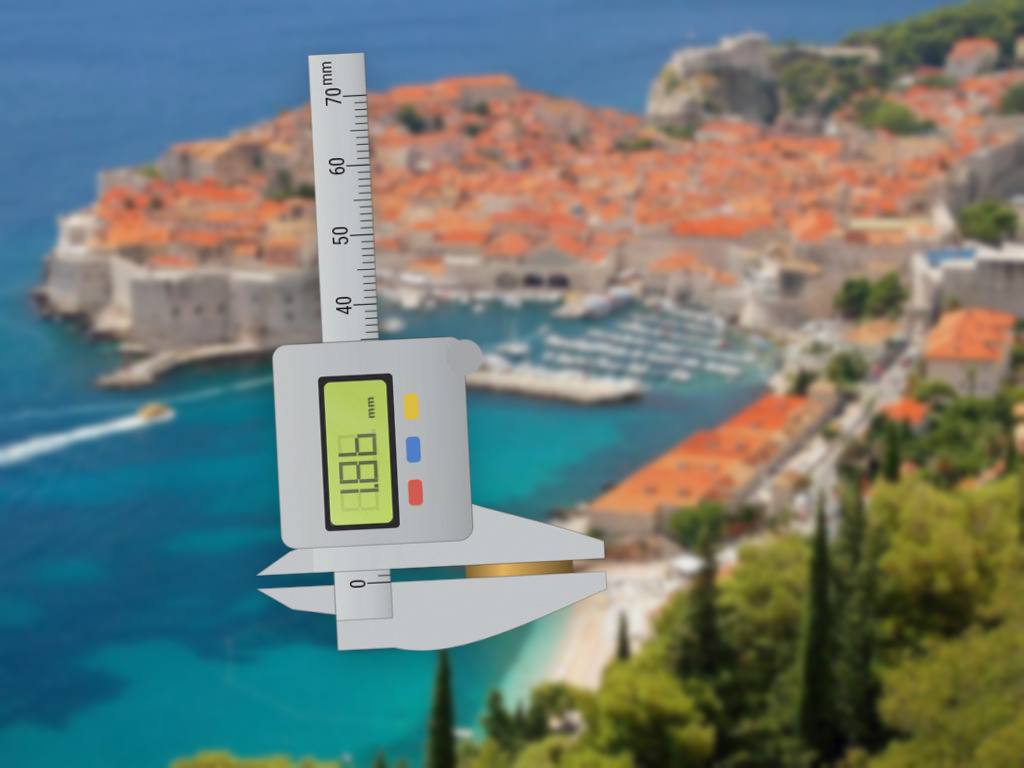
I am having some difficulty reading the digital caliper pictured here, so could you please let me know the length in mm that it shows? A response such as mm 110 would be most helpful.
mm 1.86
